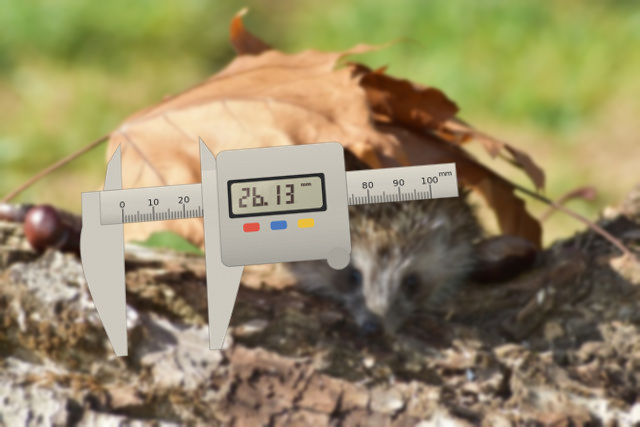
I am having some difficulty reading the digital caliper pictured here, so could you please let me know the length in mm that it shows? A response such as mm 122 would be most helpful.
mm 26.13
